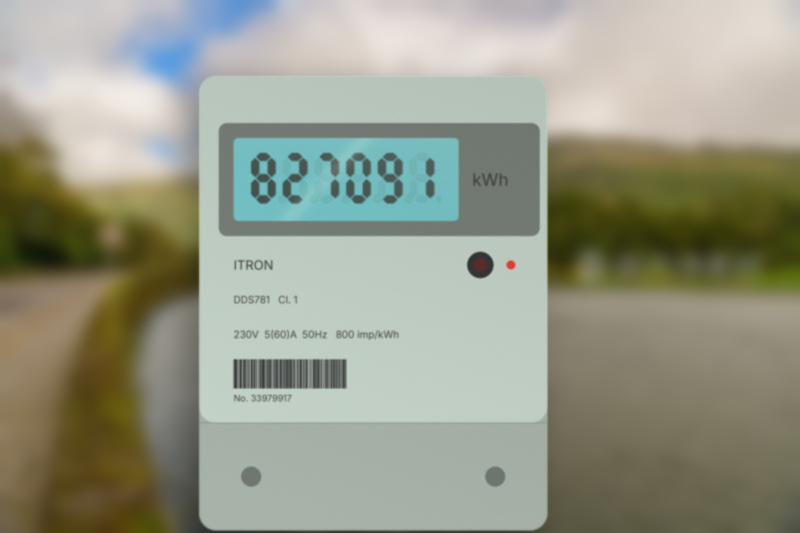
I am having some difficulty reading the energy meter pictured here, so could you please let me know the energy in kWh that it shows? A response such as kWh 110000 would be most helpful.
kWh 827091
